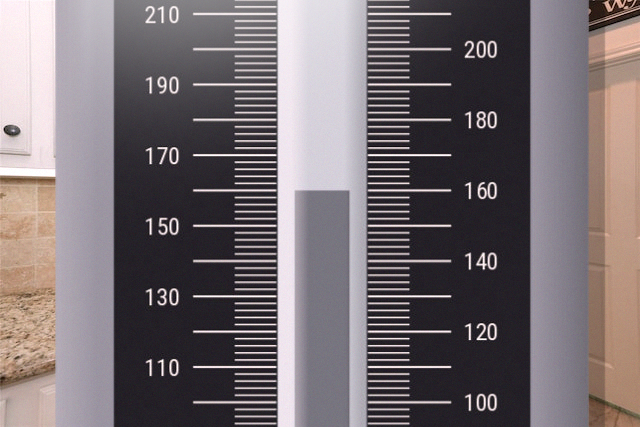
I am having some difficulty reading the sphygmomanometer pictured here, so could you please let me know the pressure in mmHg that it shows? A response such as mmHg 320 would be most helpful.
mmHg 160
